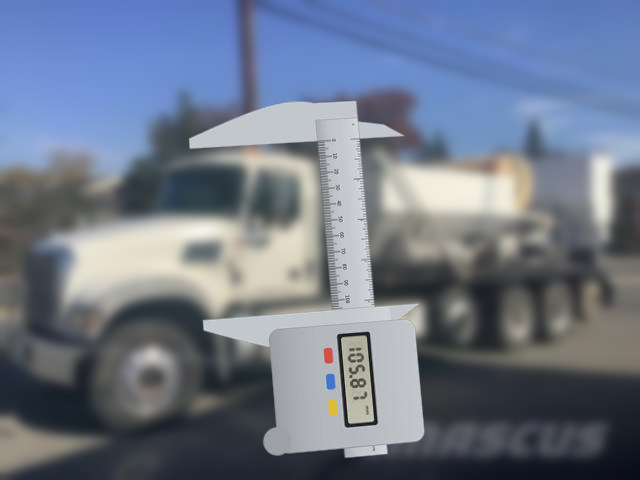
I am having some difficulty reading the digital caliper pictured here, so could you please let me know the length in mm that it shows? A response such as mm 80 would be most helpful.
mm 105.87
